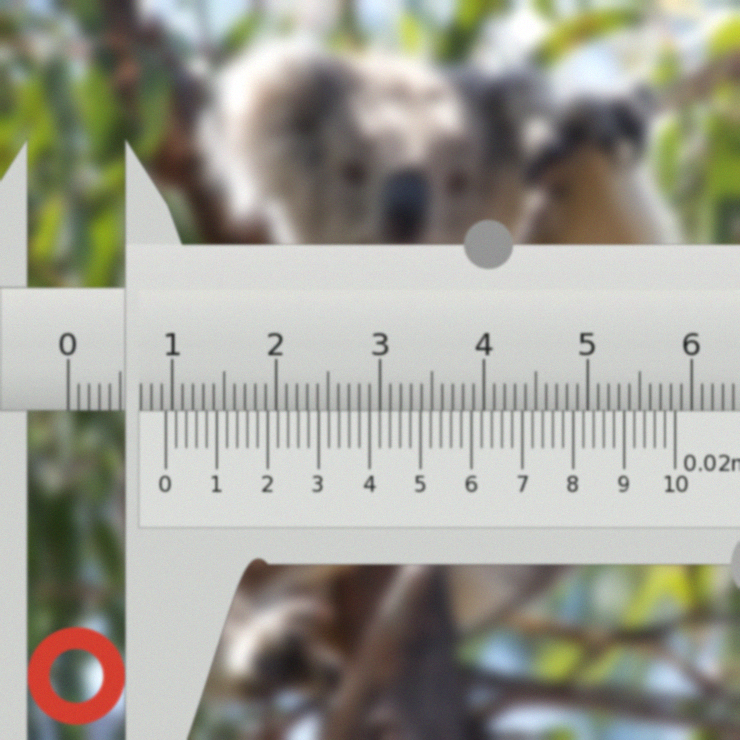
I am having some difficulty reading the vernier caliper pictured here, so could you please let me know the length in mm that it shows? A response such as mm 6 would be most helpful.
mm 9.4
